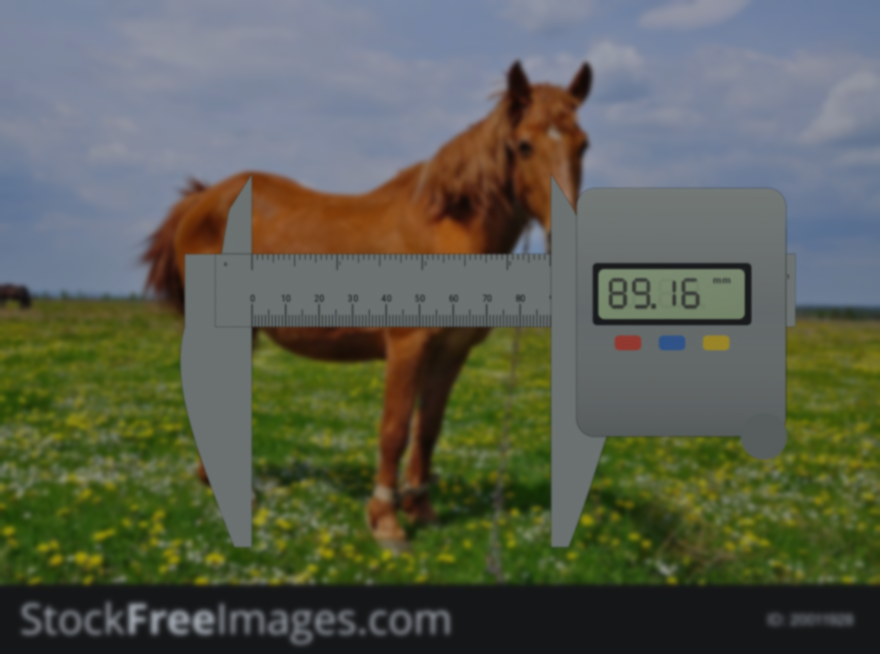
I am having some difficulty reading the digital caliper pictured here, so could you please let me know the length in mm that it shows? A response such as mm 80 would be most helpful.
mm 89.16
